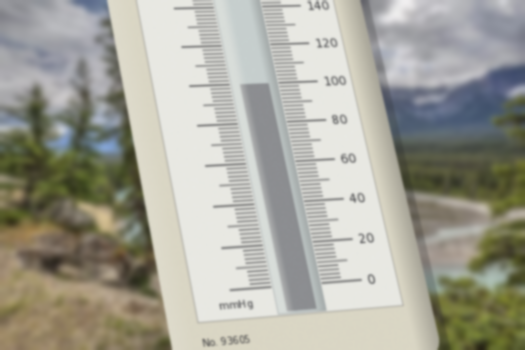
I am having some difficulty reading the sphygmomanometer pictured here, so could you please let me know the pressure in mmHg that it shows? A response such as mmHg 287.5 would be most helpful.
mmHg 100
